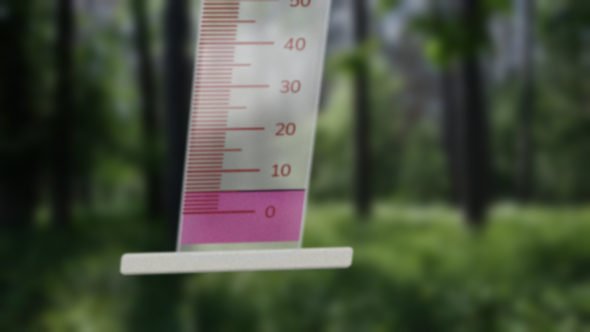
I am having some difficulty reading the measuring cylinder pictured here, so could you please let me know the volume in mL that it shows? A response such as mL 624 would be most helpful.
mL 5
